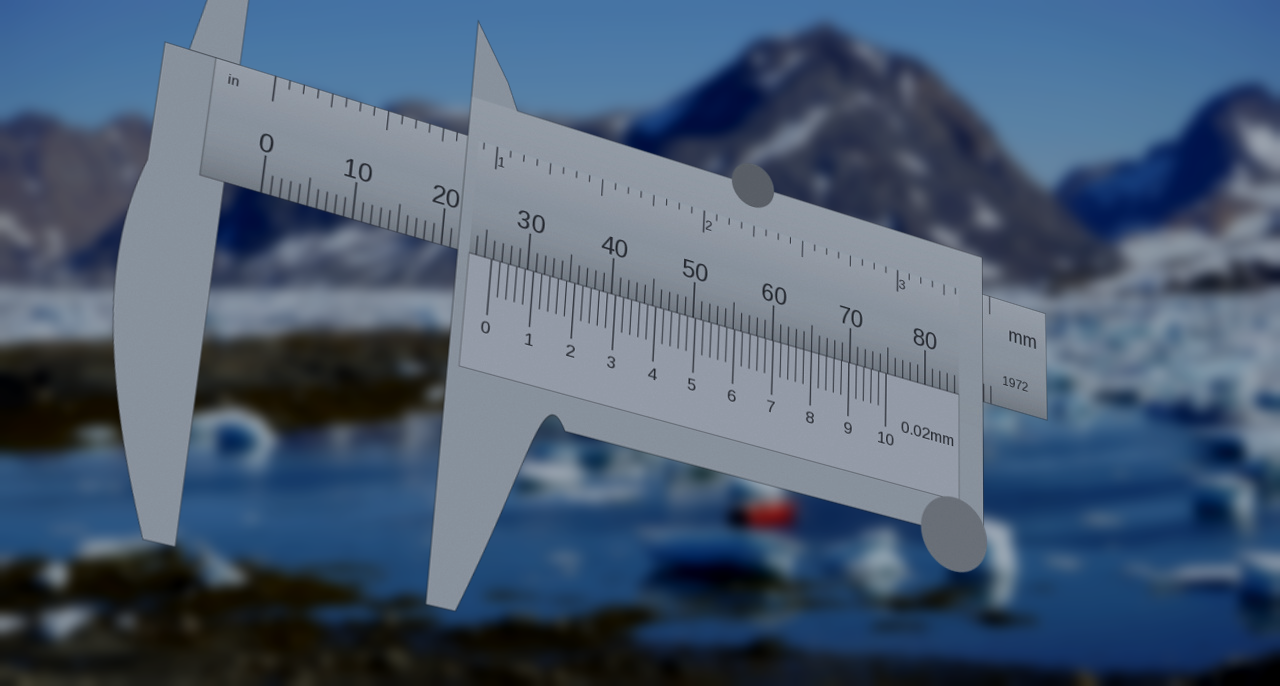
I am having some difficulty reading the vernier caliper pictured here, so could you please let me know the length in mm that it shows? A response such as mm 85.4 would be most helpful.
mm 25.8
